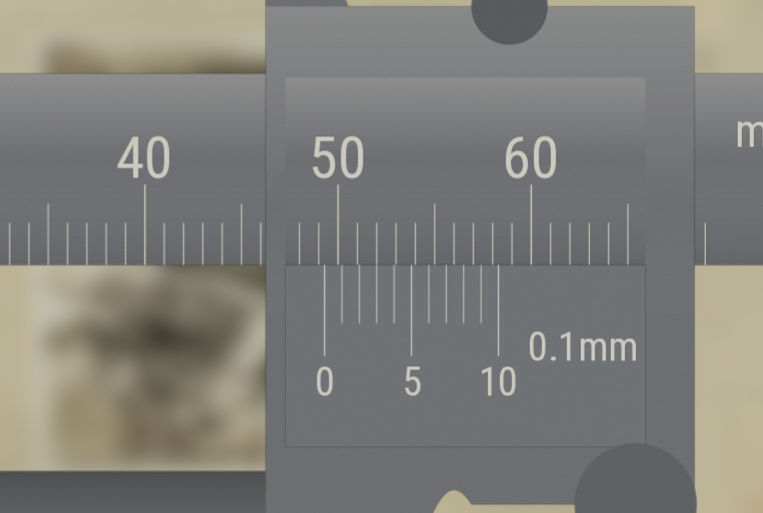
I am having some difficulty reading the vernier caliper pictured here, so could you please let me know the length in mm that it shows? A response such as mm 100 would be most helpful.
mm 49.3
